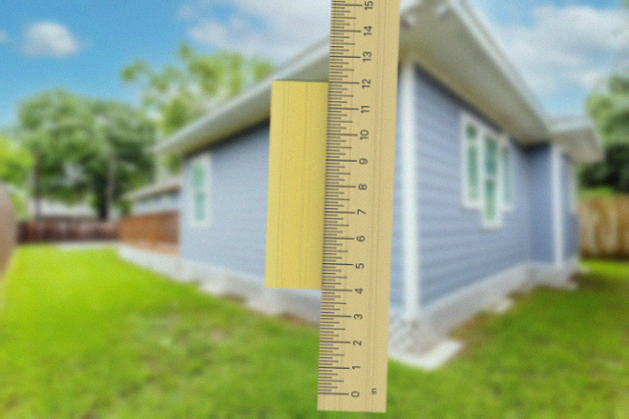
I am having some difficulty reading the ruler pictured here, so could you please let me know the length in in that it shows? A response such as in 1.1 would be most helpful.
in 8
